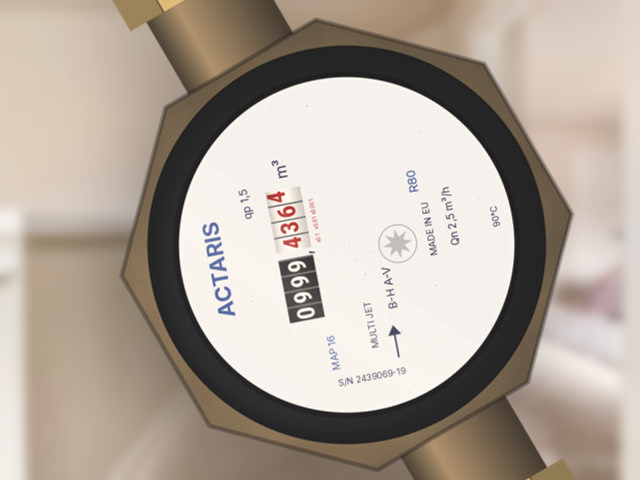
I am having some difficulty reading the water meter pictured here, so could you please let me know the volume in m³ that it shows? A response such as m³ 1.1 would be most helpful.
m³ 999.4364
